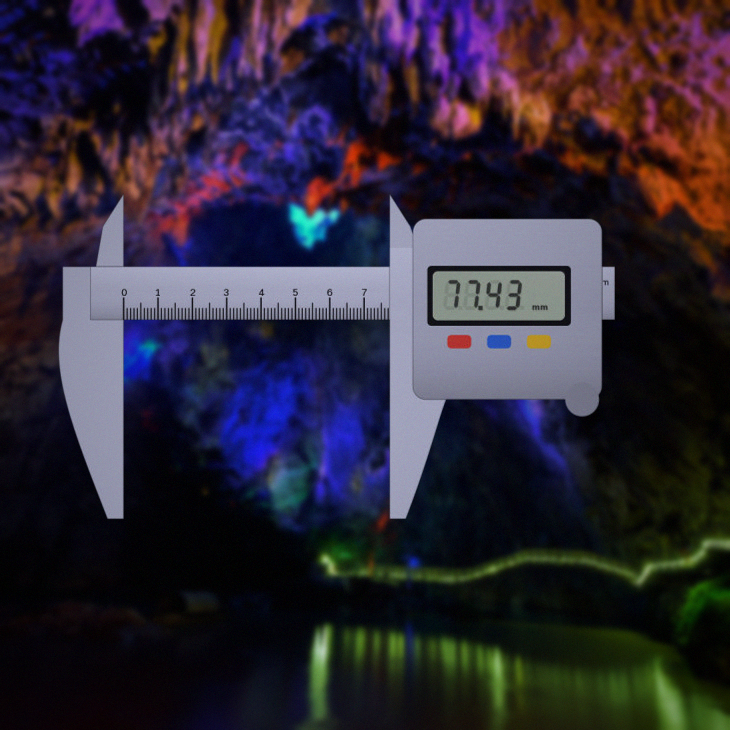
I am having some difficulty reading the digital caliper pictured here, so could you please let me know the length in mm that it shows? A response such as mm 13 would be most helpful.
mm 77.43
